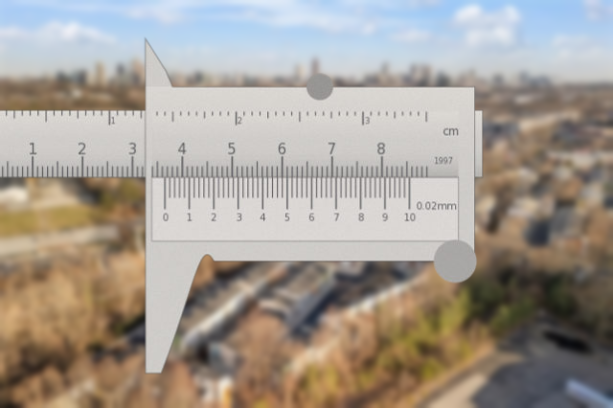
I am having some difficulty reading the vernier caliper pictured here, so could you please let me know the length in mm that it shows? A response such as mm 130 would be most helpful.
mm 36.5
